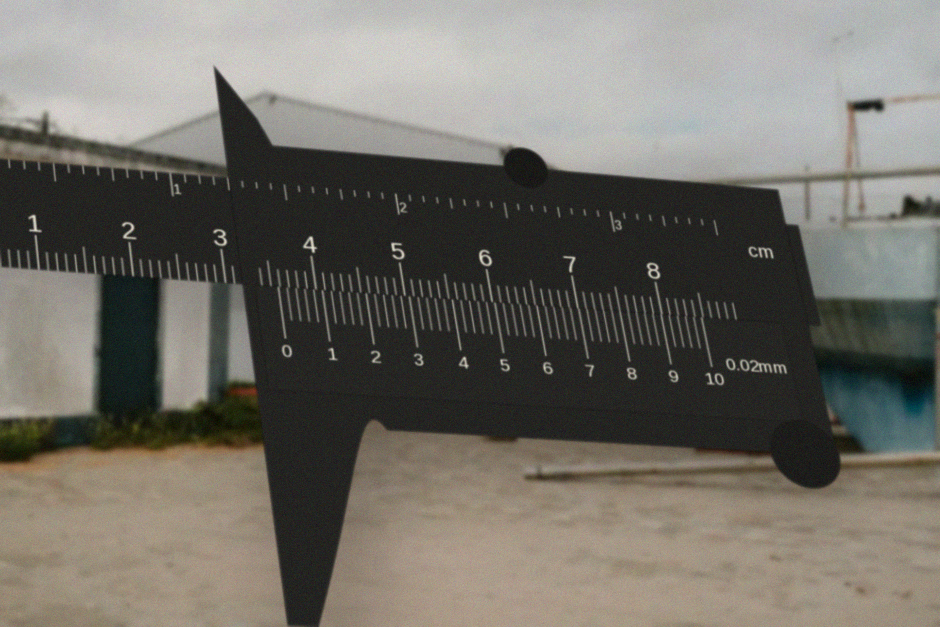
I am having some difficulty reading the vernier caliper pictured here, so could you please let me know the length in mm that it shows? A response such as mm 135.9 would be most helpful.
mm 35.8
